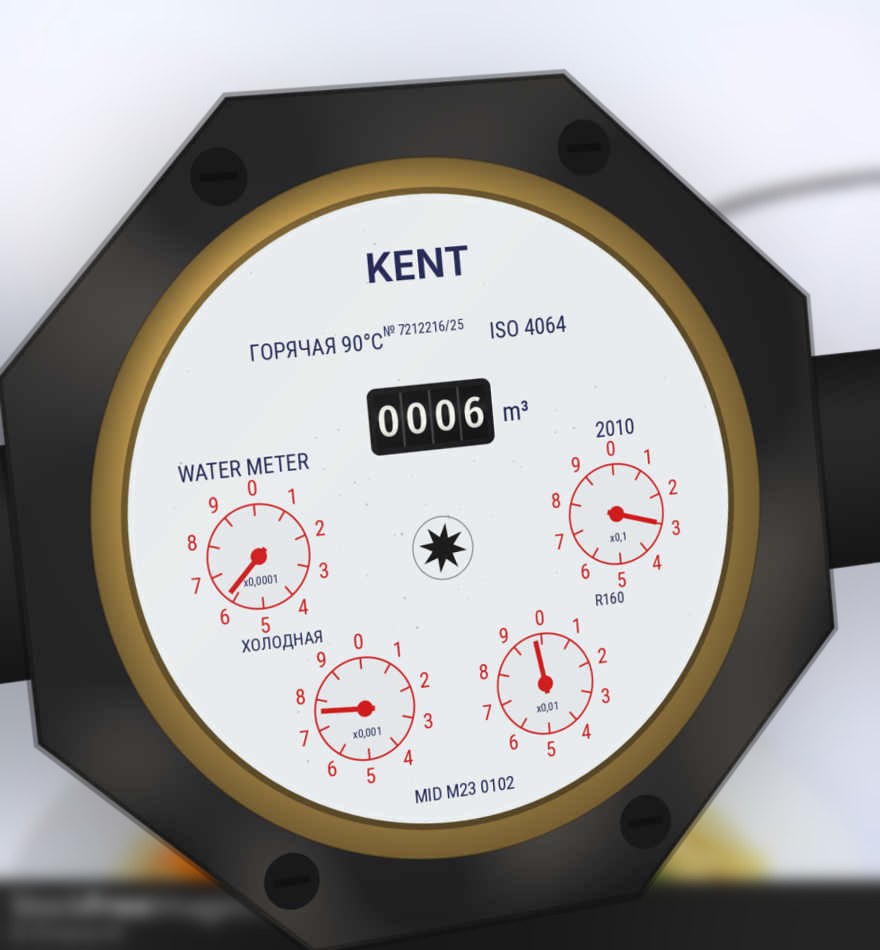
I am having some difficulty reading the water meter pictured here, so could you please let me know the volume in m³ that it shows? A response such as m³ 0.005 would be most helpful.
m³ 6.2976
